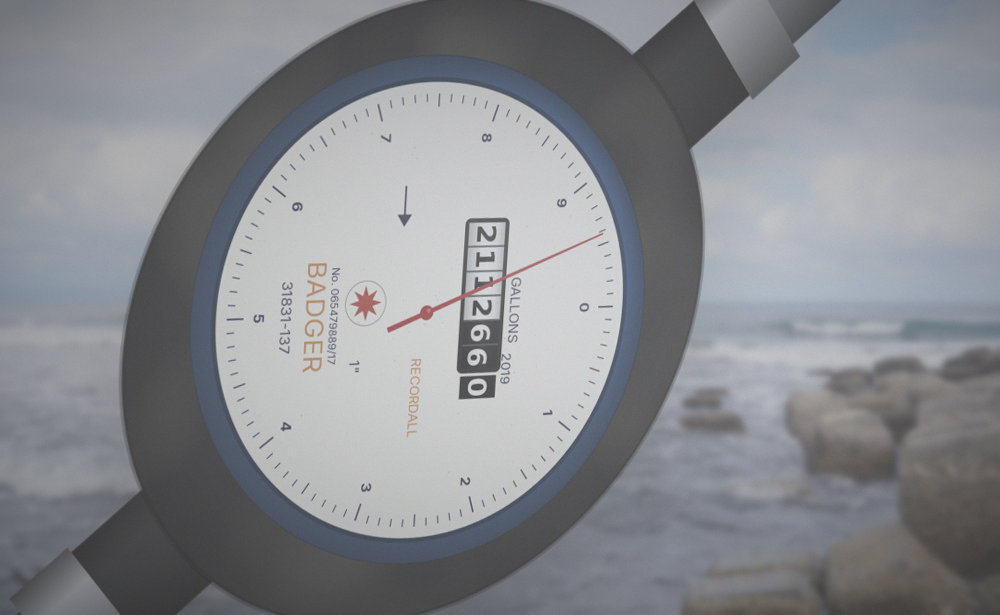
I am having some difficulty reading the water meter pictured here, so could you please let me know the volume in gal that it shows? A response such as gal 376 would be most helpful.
gal 2112659.4
